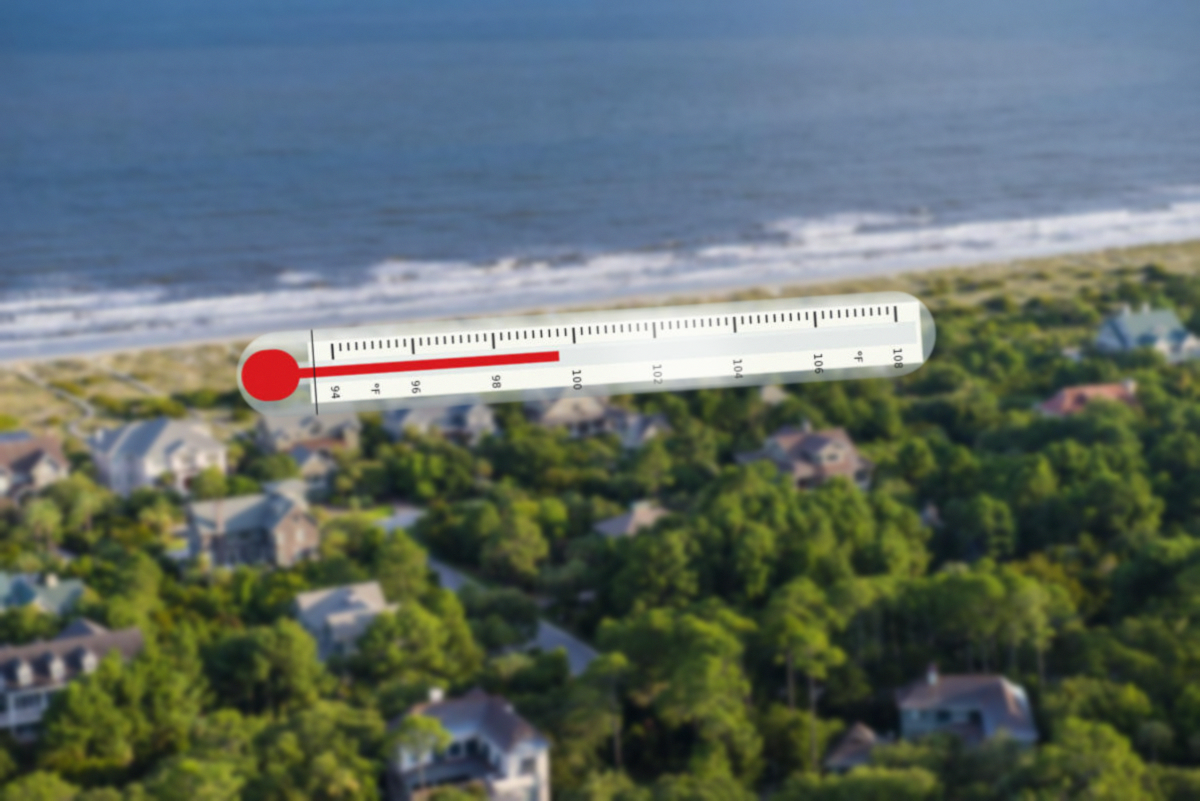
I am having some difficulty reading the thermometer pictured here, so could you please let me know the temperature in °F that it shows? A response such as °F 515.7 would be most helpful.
°F 99.6
